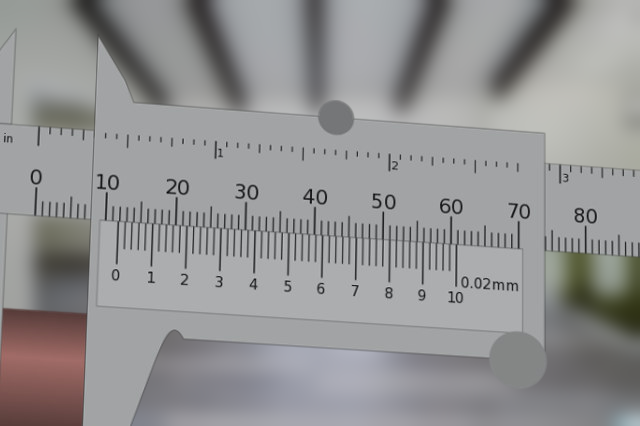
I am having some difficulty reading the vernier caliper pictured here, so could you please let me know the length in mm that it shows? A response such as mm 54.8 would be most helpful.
mm 11.8
